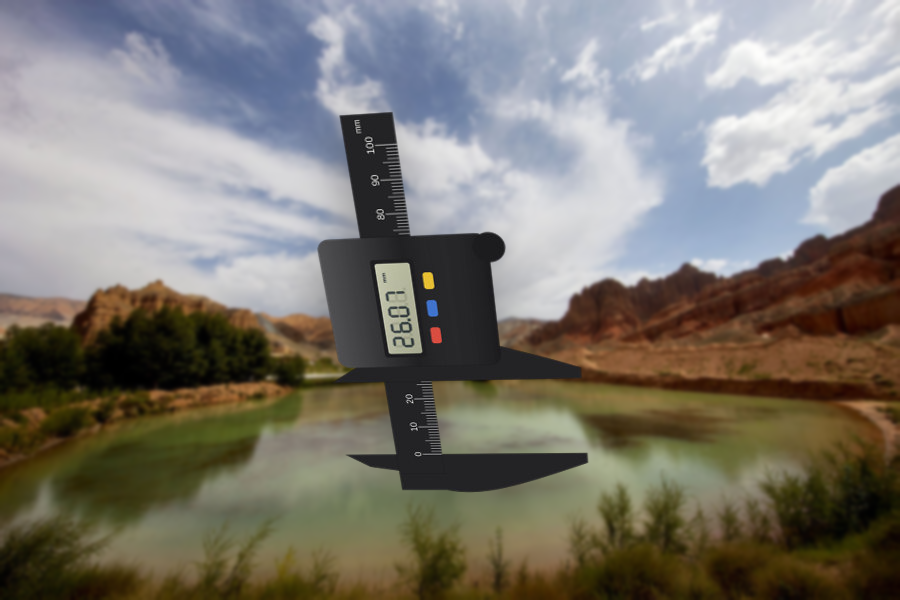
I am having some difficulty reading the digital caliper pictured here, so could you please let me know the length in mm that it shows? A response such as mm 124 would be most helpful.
mm 26.07
